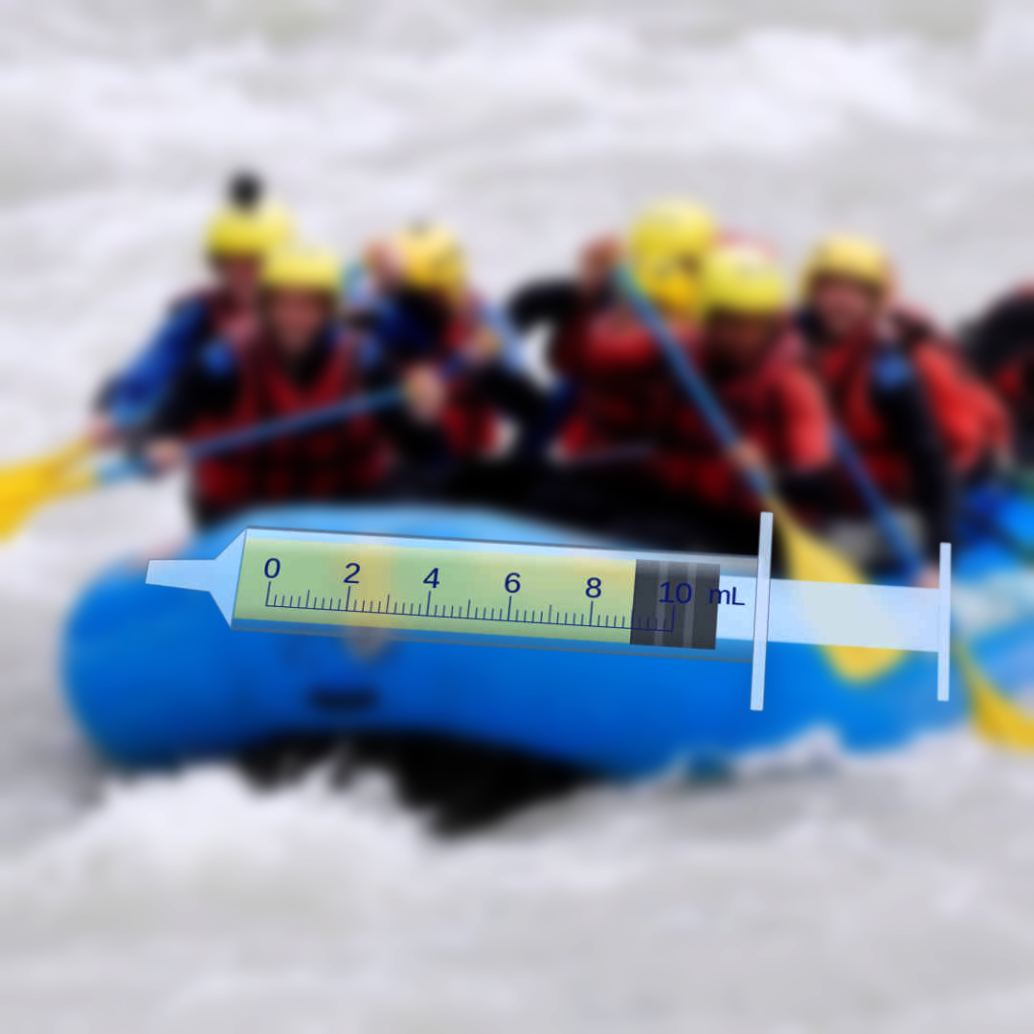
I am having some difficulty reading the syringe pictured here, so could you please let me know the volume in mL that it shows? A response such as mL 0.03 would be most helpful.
mL 9
